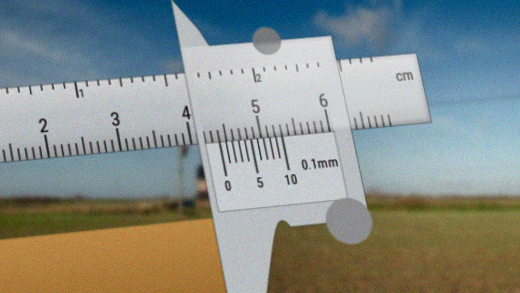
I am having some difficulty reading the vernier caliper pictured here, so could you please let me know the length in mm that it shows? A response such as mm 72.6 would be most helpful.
mm 44.0
